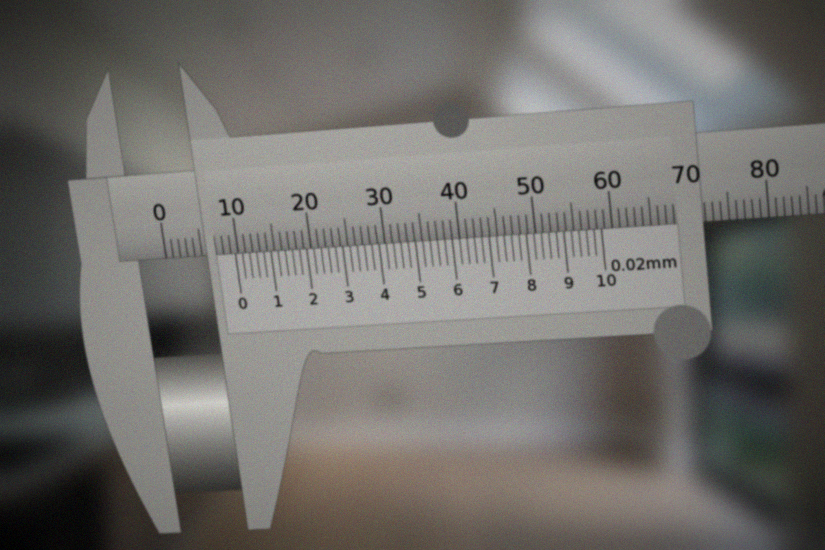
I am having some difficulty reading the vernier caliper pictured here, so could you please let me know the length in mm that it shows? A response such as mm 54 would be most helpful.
mm 9.6
